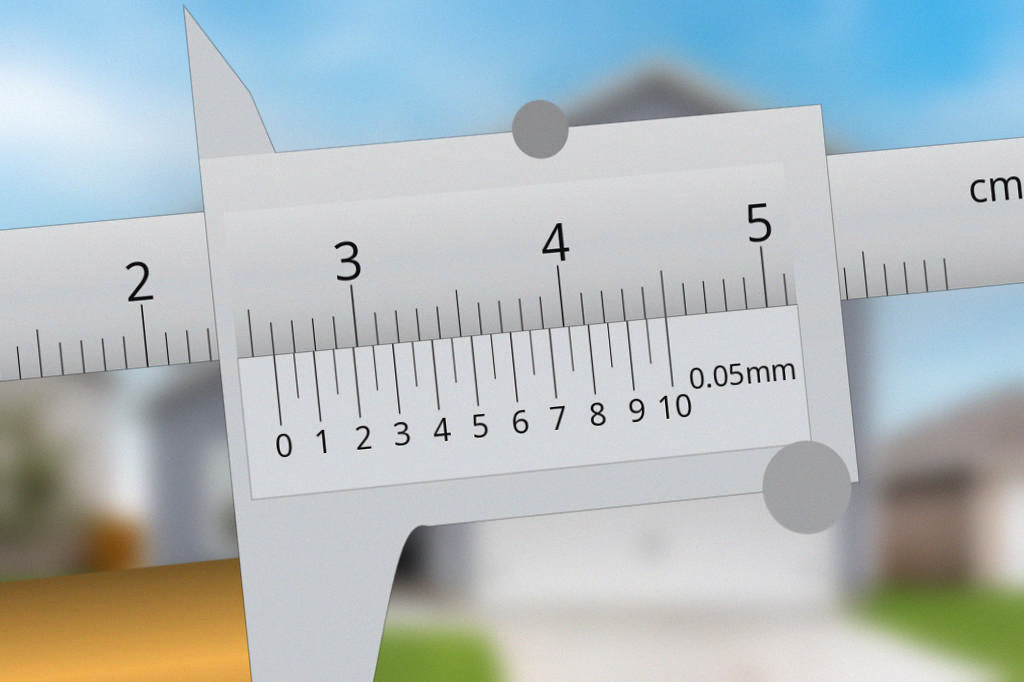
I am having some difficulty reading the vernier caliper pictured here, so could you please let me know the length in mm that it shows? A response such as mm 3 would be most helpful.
mm 26.0
